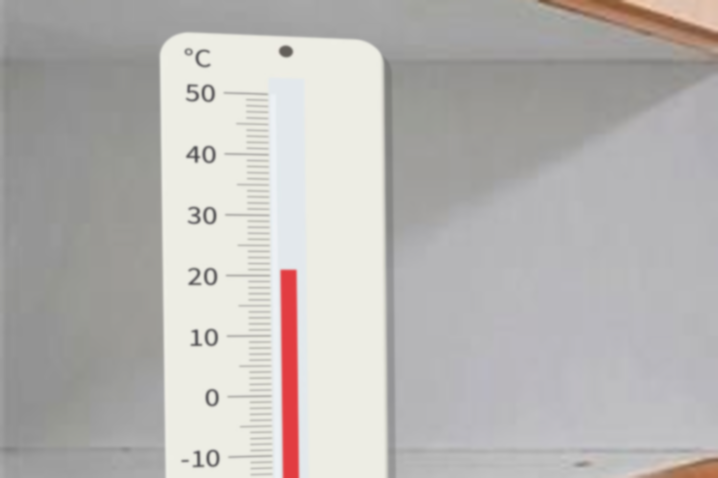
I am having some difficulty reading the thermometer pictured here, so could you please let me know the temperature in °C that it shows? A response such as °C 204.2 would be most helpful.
°C 21
